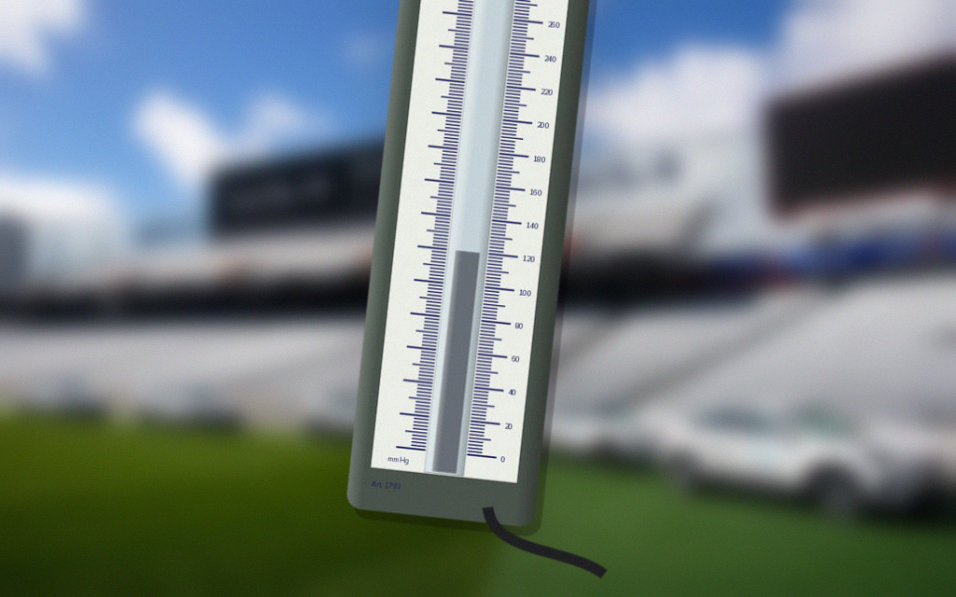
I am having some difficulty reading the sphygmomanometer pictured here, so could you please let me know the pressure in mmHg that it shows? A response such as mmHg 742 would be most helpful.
mmHg 120
